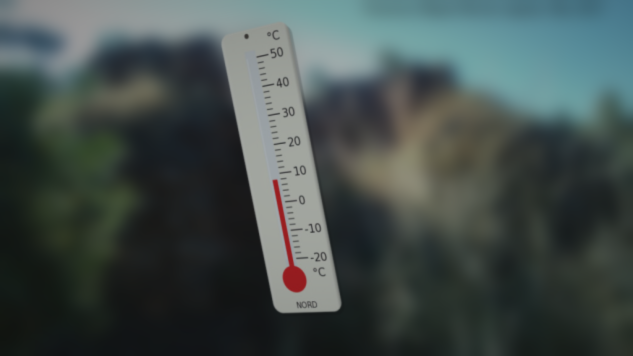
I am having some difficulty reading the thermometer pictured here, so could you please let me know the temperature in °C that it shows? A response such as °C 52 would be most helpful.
°C 8
